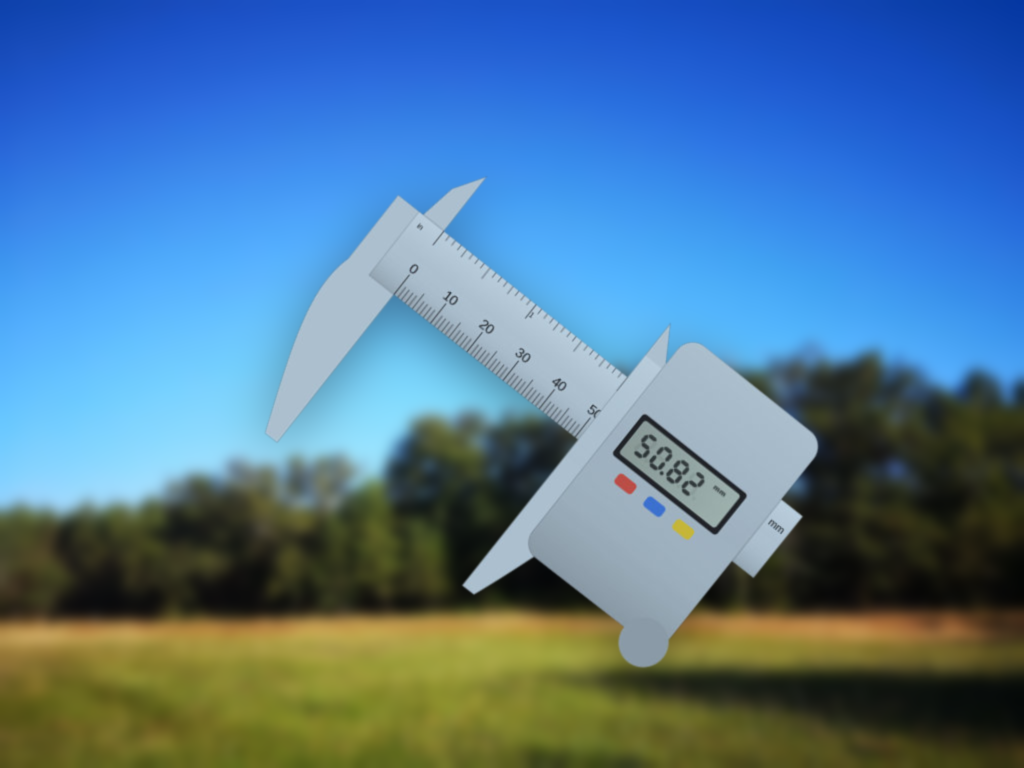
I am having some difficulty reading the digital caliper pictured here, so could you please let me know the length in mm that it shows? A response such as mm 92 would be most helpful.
mm 50.82
